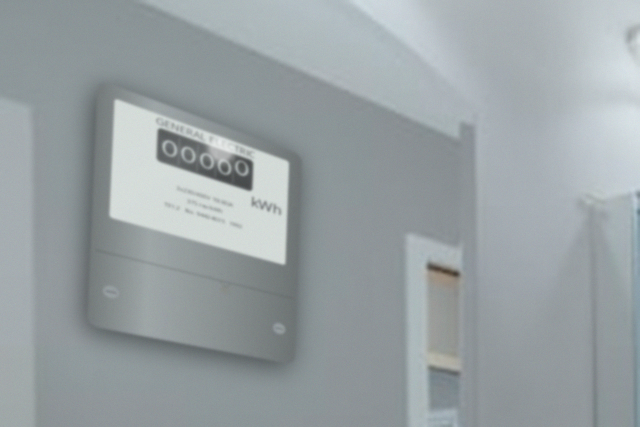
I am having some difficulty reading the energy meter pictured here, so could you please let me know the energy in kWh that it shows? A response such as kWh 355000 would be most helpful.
kWh 0
